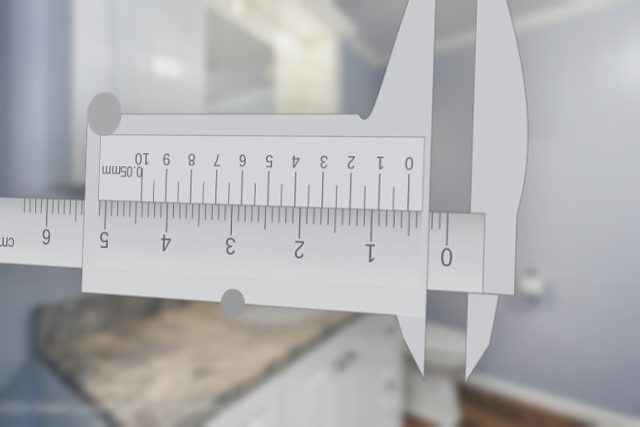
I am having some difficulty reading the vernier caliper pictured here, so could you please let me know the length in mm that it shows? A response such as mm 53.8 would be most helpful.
mm 5.2
